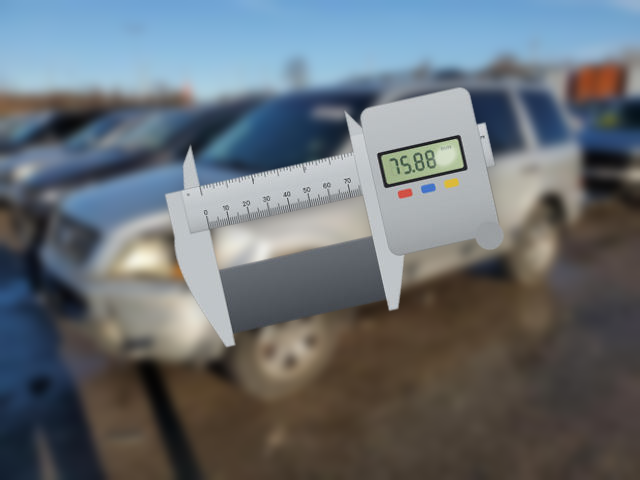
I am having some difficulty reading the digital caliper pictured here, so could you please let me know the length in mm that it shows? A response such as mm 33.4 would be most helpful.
mm 75.88
